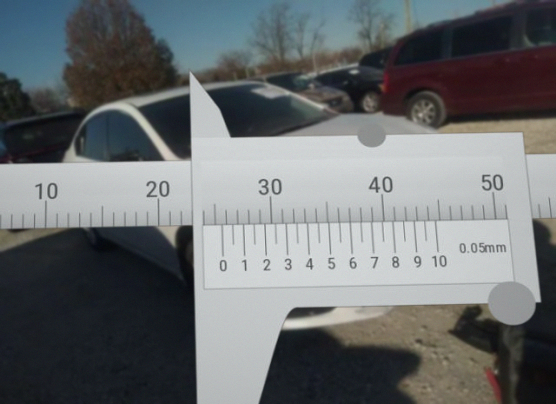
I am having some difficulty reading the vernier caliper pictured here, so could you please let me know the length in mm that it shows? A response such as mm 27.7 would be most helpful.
mm 25.6
